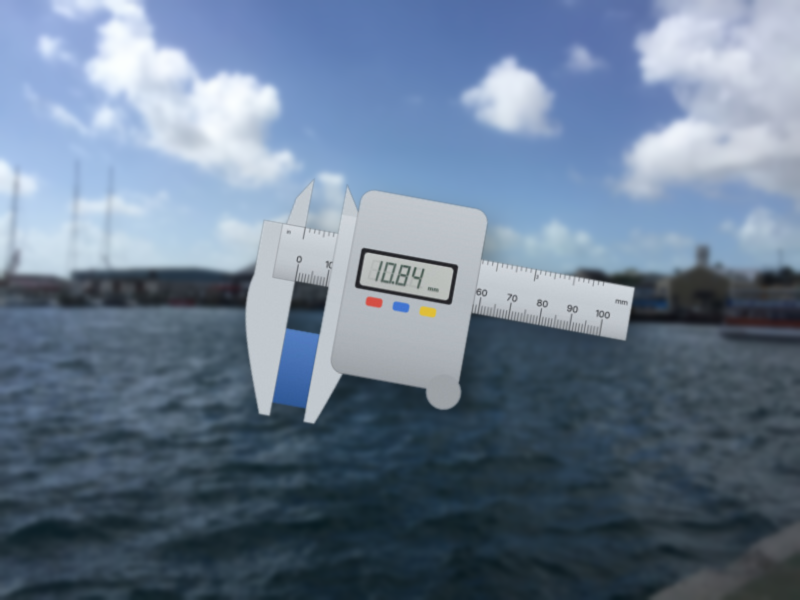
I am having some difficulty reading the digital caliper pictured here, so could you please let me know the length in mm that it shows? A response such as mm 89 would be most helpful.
mm 10.84
